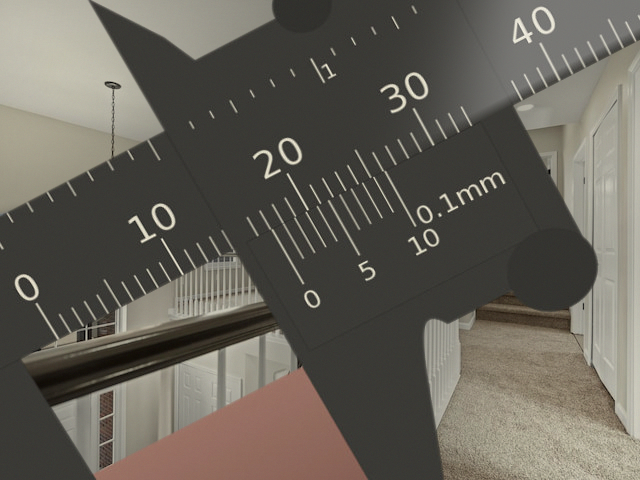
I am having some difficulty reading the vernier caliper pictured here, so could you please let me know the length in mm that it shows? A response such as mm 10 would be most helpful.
mm 17.1
